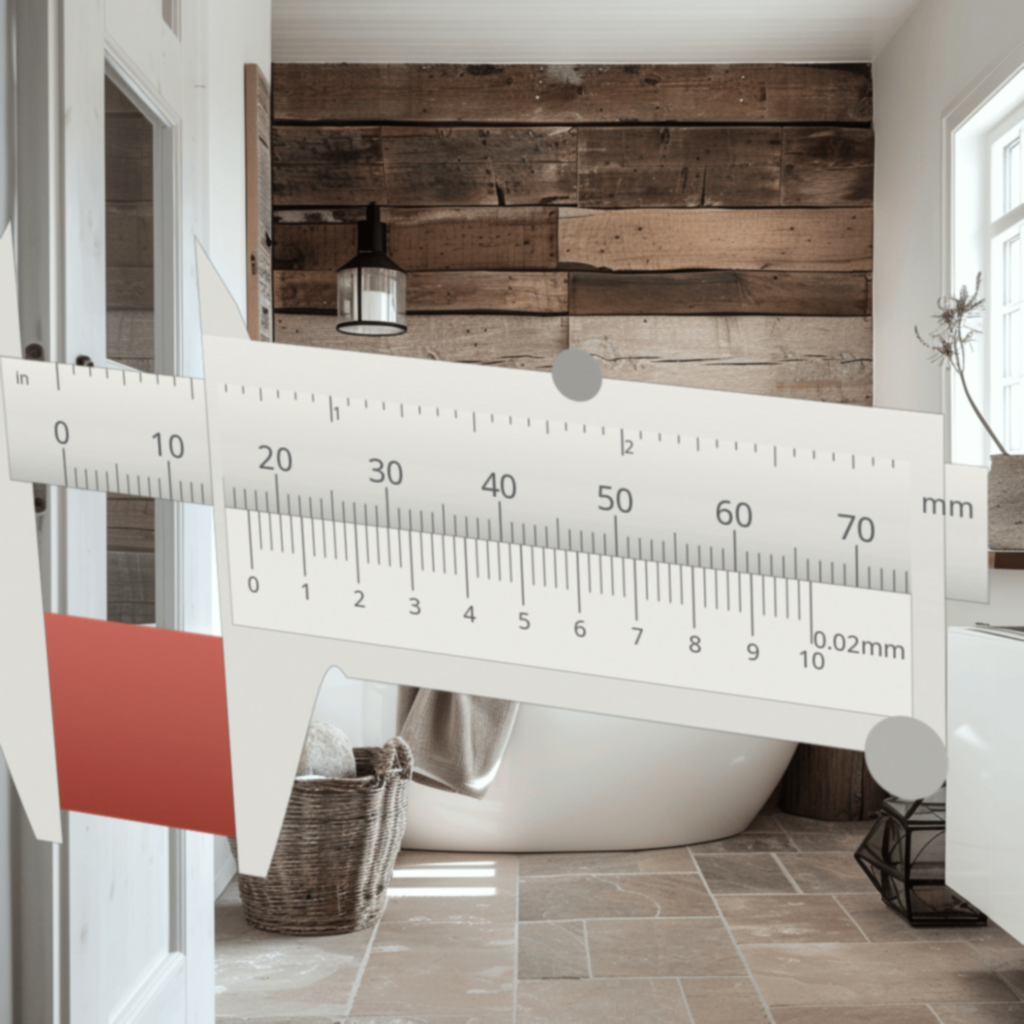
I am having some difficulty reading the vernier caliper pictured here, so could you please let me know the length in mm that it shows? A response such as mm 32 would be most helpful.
mm 17.2
